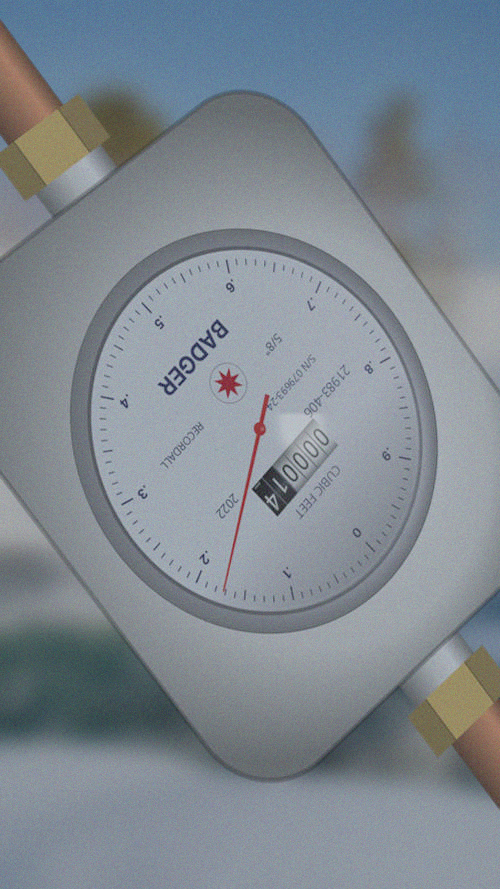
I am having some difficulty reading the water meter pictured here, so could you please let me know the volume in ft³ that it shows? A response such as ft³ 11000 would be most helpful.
ft³ 14.17
